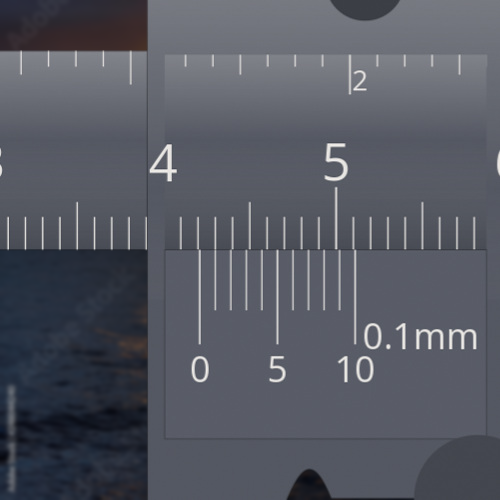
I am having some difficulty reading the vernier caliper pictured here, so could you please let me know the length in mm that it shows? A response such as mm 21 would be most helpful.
mm 42.1
